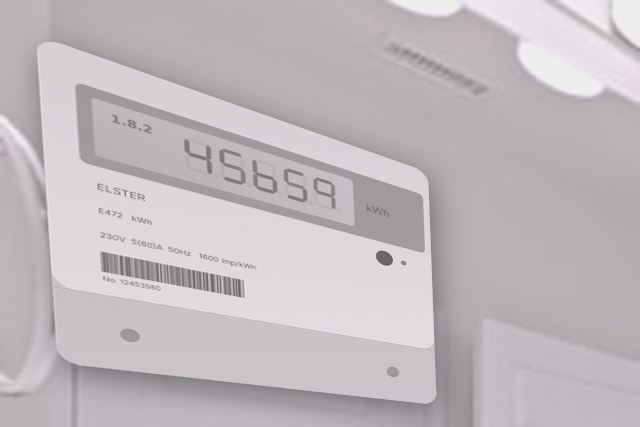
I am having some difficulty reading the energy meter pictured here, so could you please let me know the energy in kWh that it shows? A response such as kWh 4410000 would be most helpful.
kWh 45659
